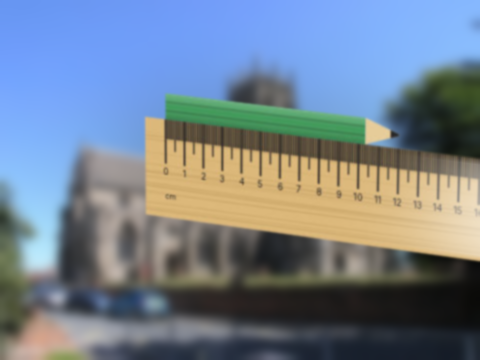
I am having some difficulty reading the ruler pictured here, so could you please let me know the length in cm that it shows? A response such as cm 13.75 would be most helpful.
cm 12
